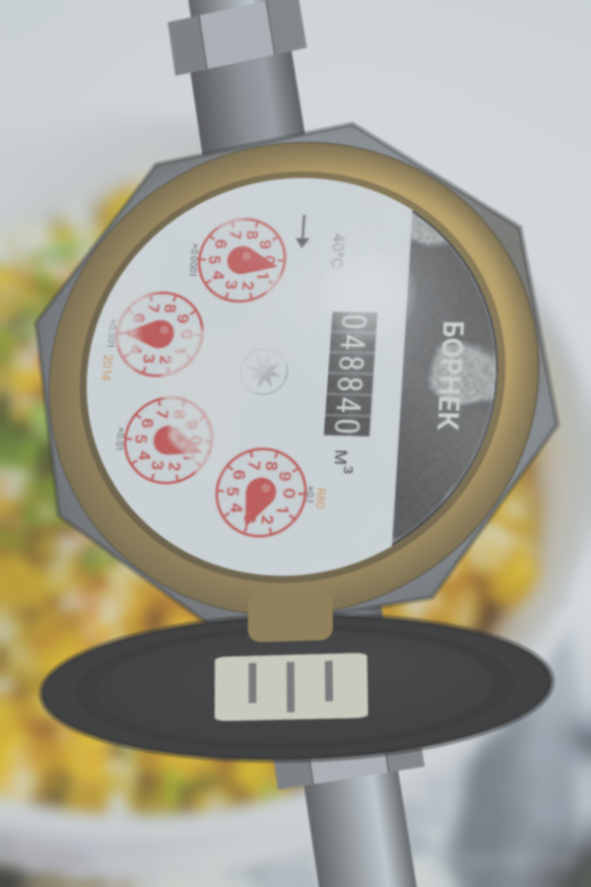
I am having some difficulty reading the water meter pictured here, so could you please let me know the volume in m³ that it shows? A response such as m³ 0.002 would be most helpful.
m³ 48840.3050
